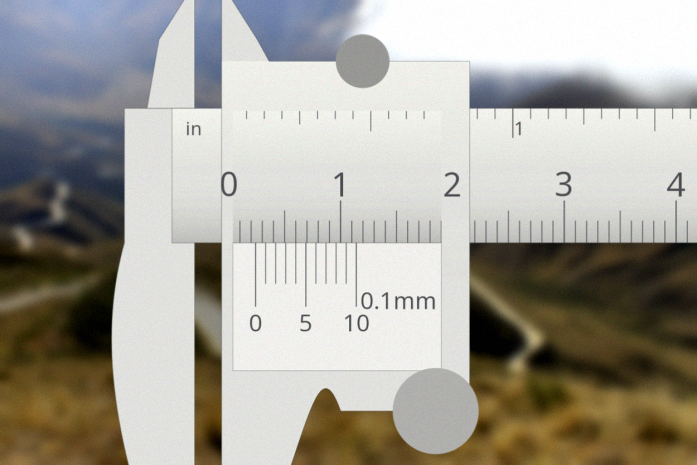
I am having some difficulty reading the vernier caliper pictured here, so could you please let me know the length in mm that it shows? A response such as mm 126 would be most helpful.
mm 2.4
